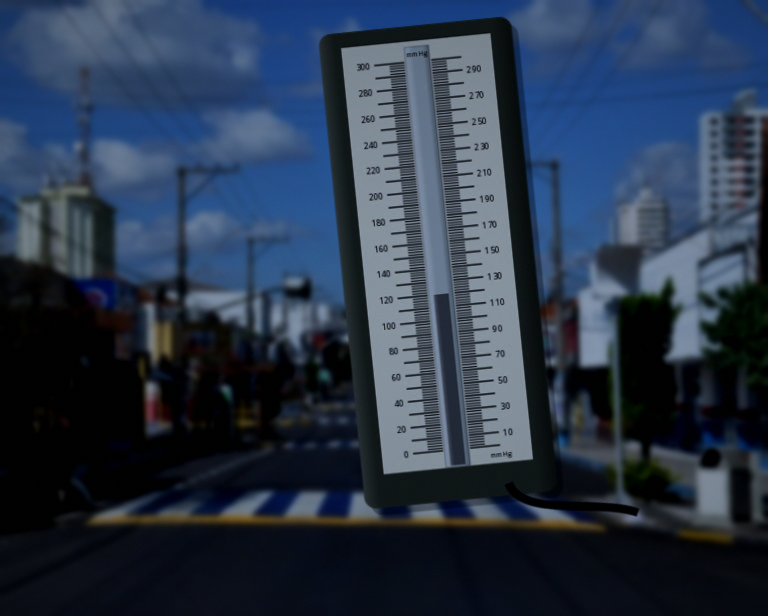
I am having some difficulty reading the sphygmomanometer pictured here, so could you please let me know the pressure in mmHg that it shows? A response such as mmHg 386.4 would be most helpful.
mmHg 120
